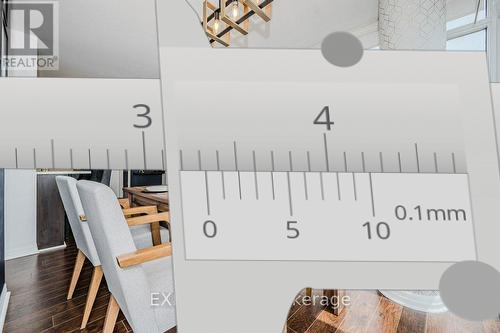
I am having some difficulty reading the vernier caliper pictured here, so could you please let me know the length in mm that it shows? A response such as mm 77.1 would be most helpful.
mm 33.3
